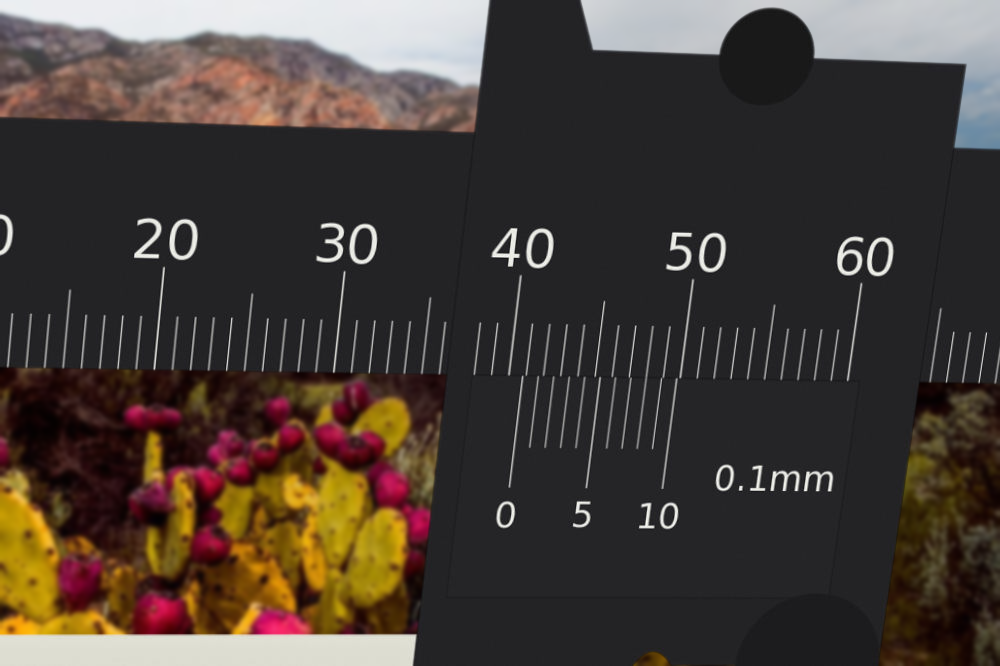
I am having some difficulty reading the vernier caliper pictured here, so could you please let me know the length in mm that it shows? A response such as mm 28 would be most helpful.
mm 40.8
